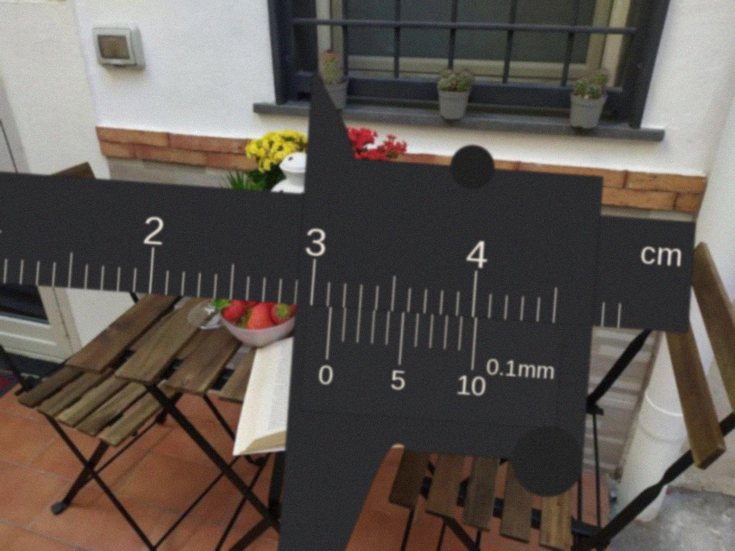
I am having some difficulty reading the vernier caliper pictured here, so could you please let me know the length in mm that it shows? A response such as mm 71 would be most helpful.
mm 31.2
